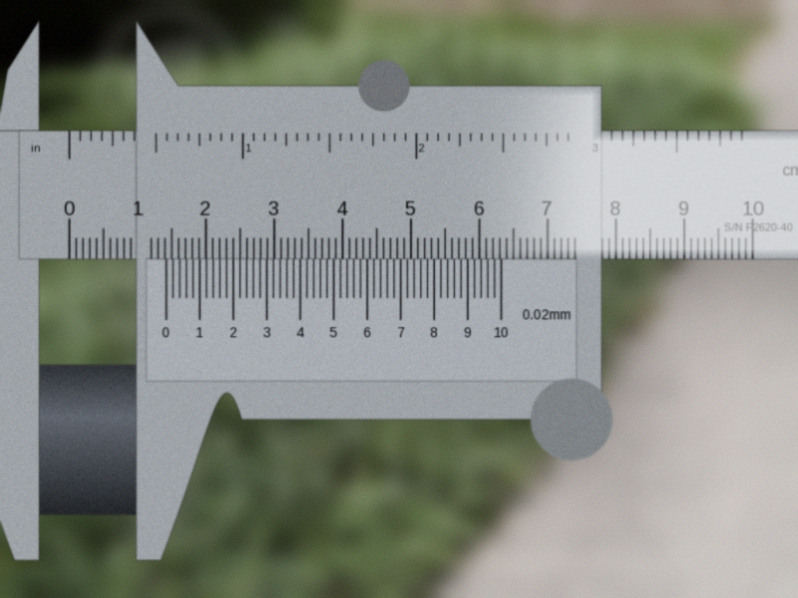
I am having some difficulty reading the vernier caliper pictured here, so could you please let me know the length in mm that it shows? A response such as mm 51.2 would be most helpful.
mm 14.2
